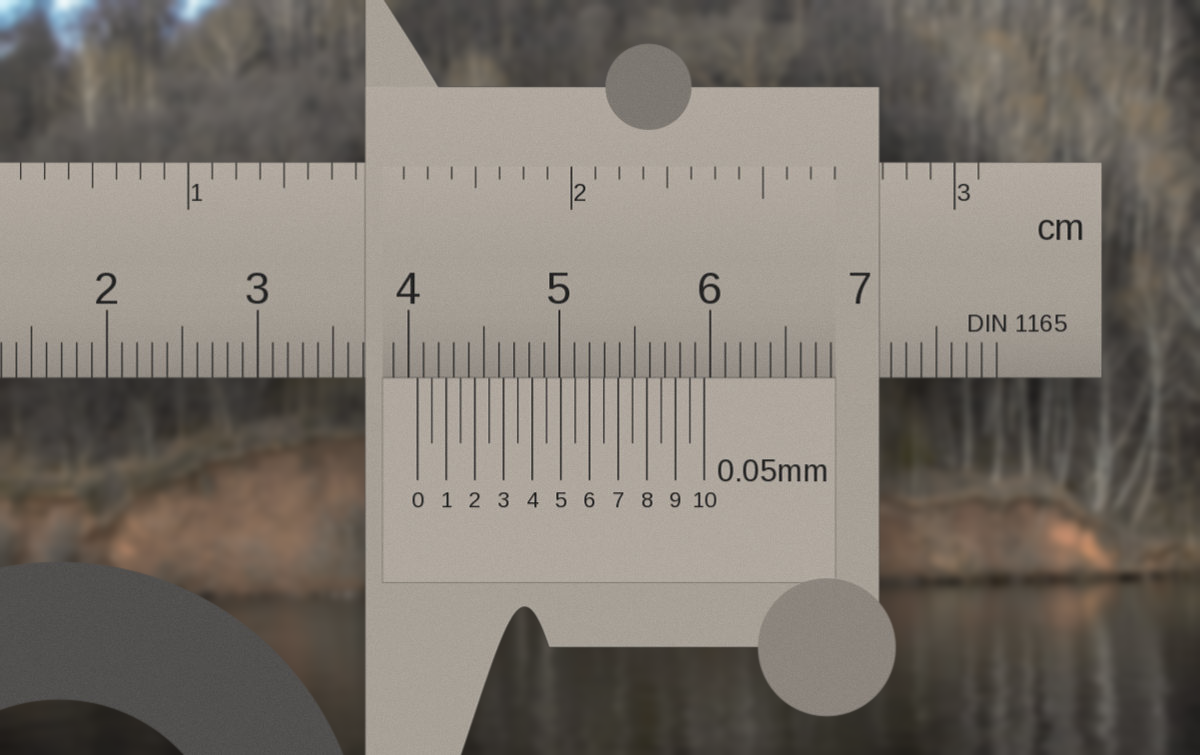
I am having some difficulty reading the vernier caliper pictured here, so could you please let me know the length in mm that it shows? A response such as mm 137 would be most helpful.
mm 40.6
